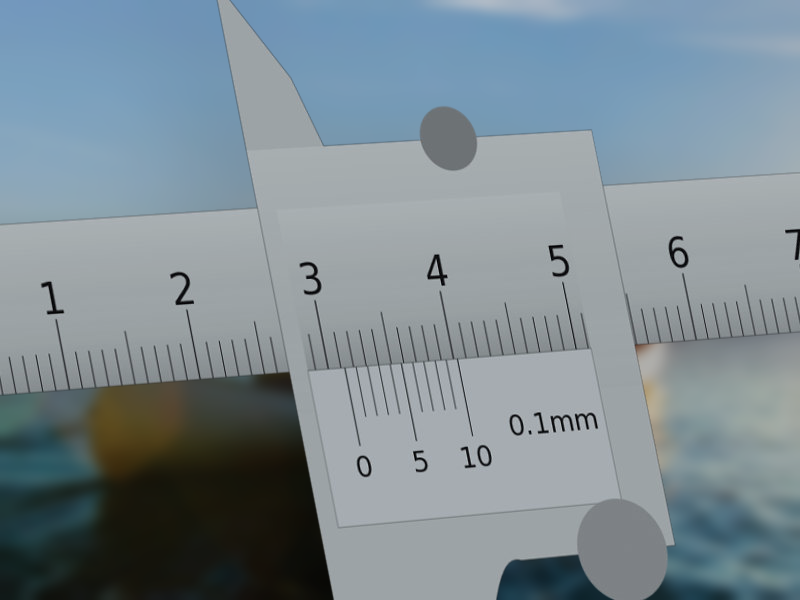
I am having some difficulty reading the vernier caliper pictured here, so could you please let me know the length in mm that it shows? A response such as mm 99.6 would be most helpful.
mm 31.3
